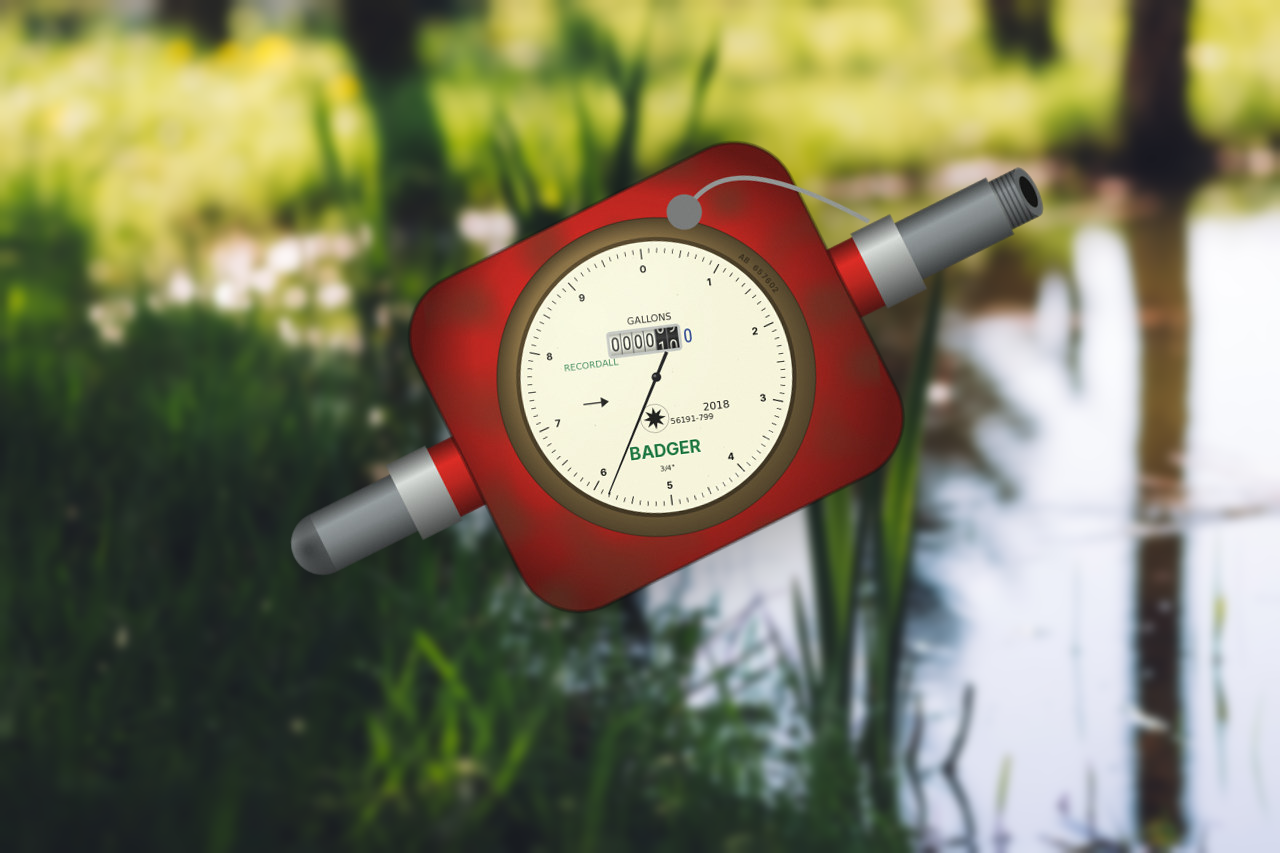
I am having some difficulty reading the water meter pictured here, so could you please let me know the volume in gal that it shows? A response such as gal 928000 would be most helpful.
gal 95.8
